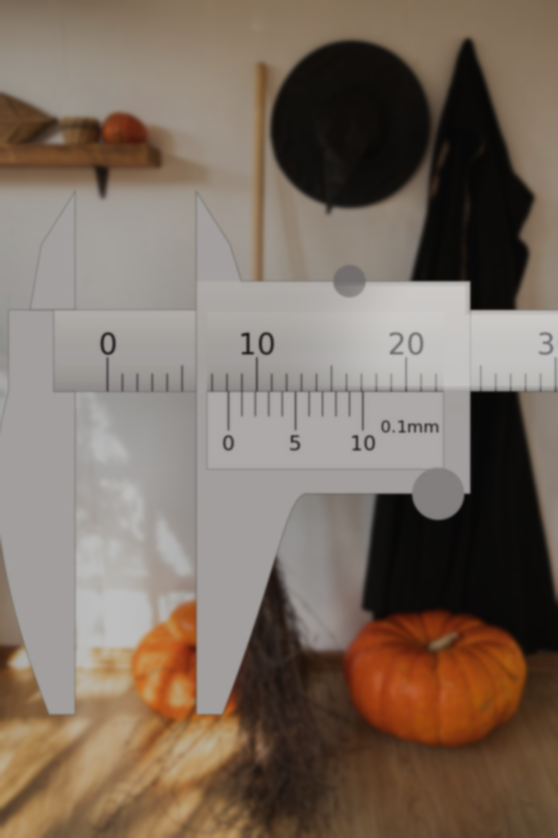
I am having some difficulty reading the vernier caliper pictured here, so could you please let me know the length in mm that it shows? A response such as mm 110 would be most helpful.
mm 8.1
